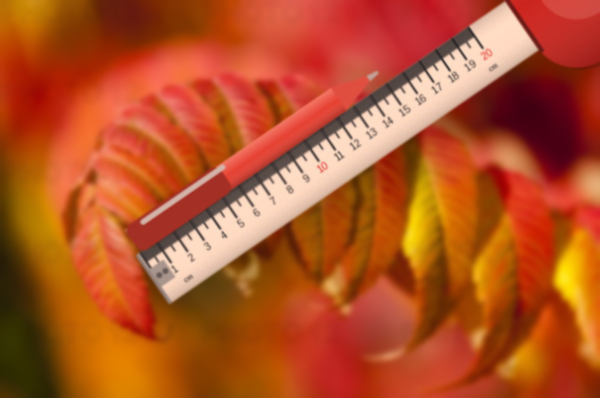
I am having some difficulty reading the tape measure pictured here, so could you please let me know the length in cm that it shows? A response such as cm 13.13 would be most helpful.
cm 15
